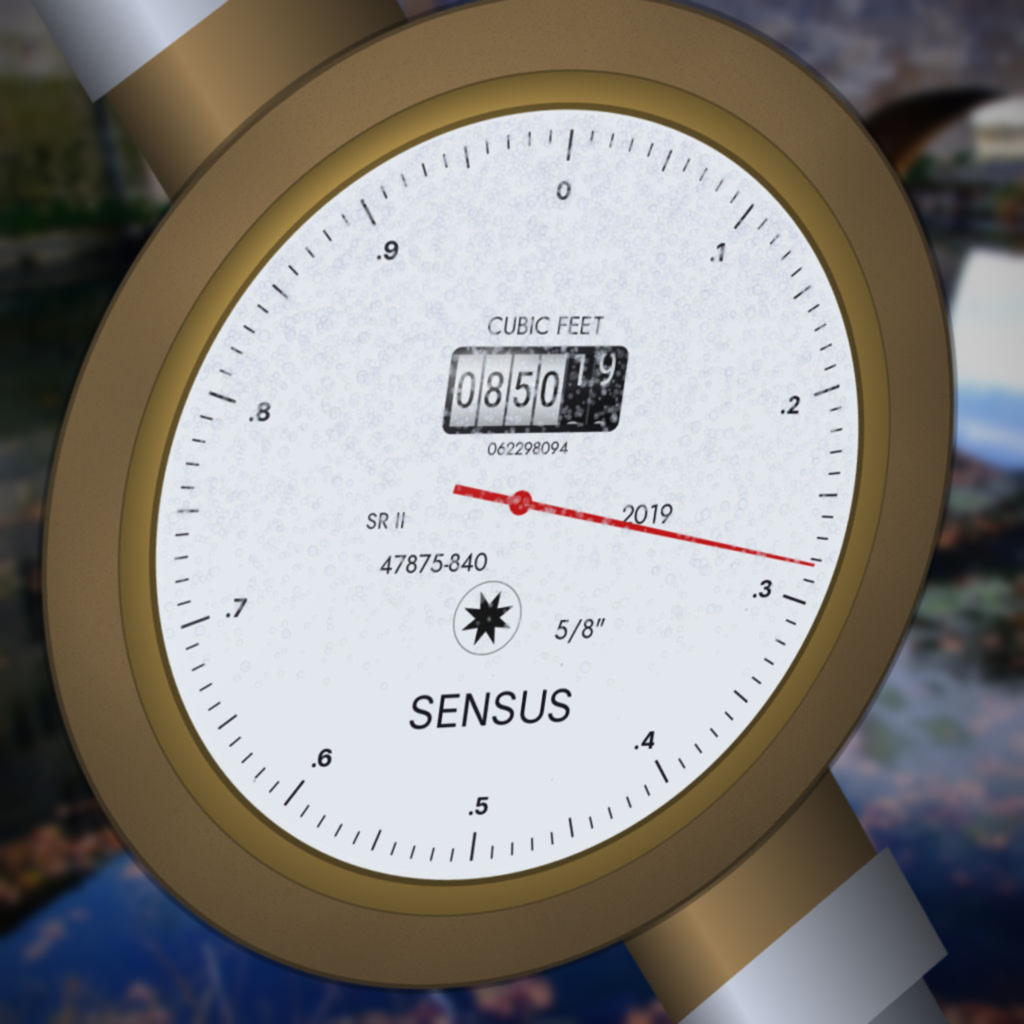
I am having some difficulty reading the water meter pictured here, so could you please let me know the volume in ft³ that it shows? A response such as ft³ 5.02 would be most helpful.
ft³ 85019.28
